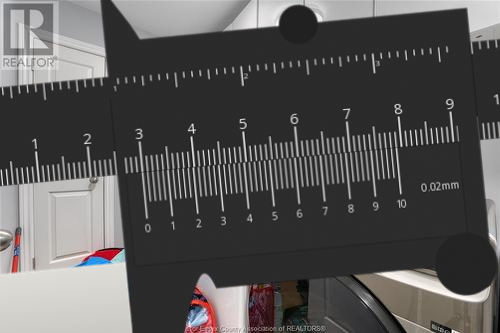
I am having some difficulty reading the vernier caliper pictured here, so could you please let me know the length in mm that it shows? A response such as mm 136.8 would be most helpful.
mm 30.0
